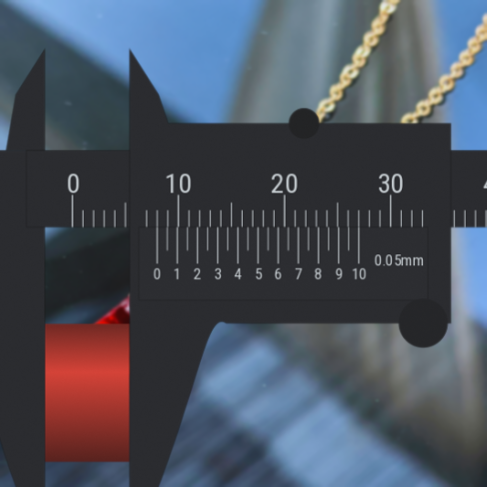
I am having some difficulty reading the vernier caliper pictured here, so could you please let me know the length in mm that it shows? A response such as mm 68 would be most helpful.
mm 8.0
